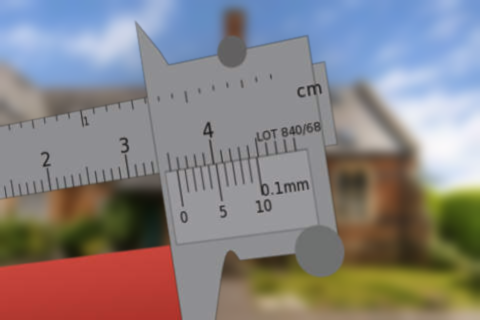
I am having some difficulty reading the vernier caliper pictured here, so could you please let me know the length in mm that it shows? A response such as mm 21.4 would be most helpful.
mm 35.8
